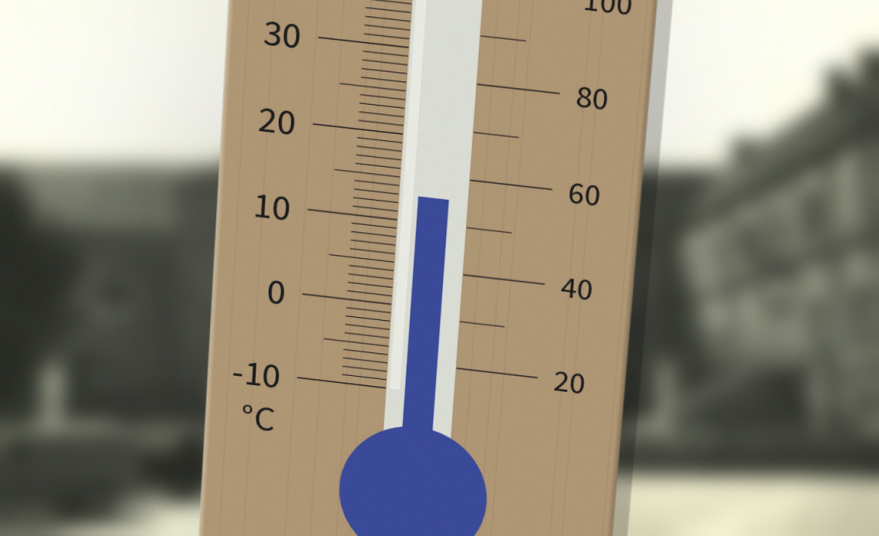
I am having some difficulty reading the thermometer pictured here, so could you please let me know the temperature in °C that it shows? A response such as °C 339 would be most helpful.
°C 13
